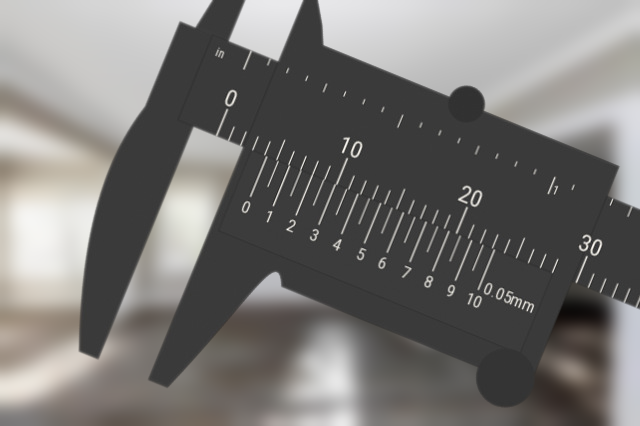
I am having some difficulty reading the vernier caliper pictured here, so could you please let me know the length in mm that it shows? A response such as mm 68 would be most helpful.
mm 4.2
